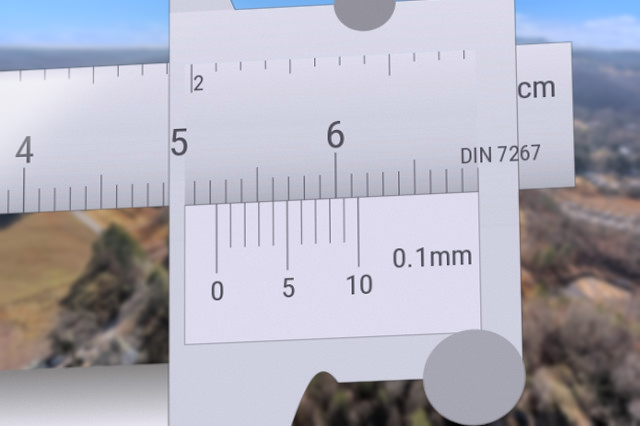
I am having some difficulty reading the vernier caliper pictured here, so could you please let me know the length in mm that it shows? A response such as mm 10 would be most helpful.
mm 52.4
